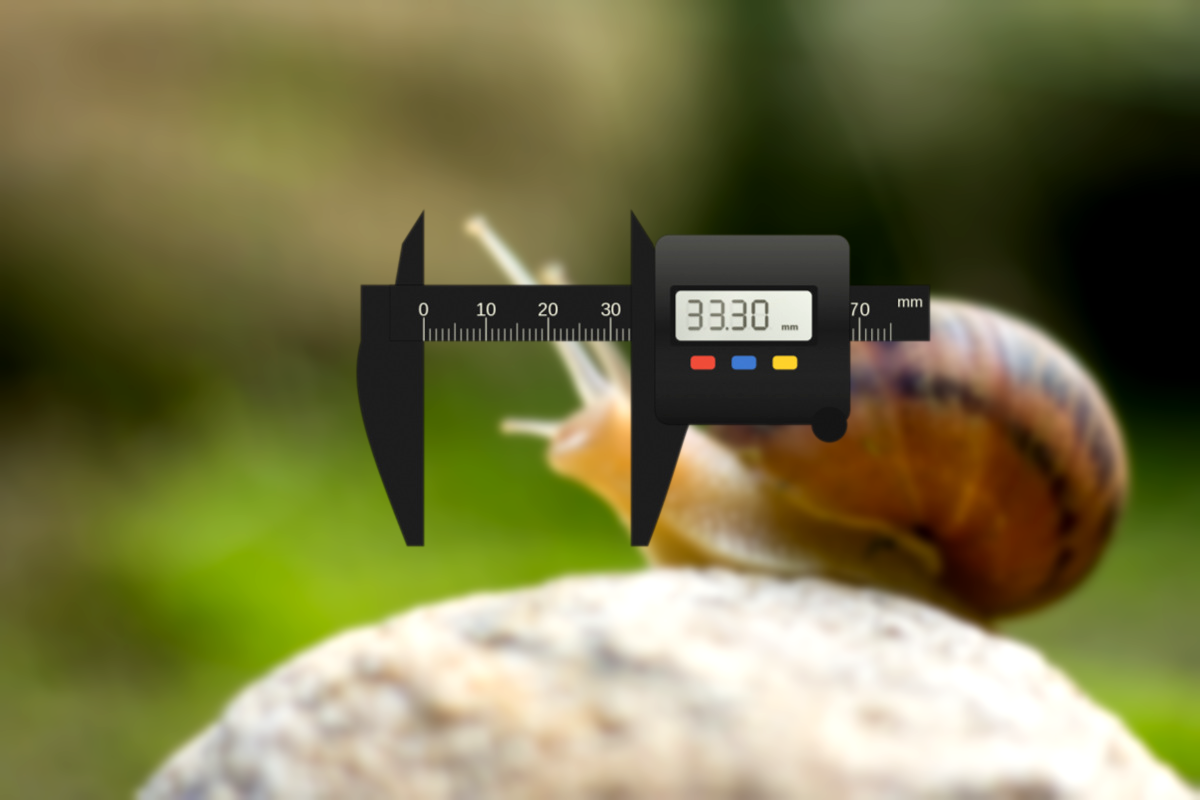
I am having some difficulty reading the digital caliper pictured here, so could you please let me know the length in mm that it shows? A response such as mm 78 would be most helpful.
mm 33.30
